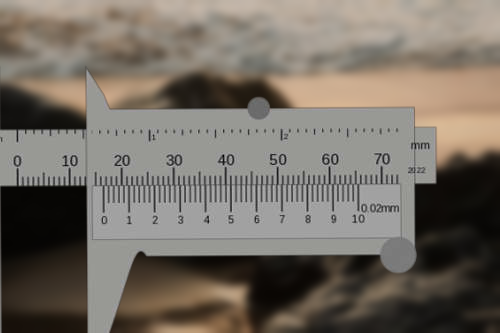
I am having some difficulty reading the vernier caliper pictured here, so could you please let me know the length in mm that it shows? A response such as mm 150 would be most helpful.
mm 16.5
